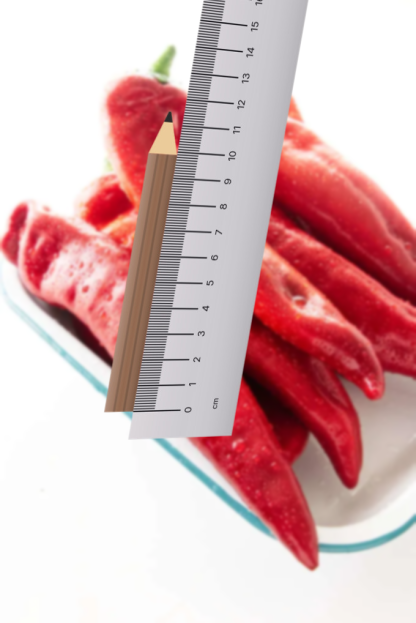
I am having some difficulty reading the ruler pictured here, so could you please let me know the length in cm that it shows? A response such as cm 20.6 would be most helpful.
cm 11.5
